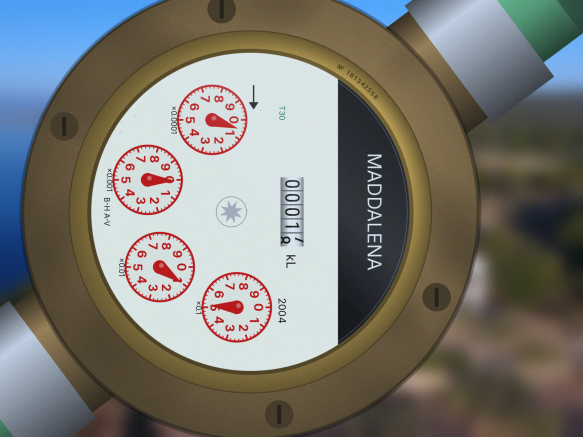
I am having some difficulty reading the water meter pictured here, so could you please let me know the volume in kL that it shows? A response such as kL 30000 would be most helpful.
kL 17.5100
